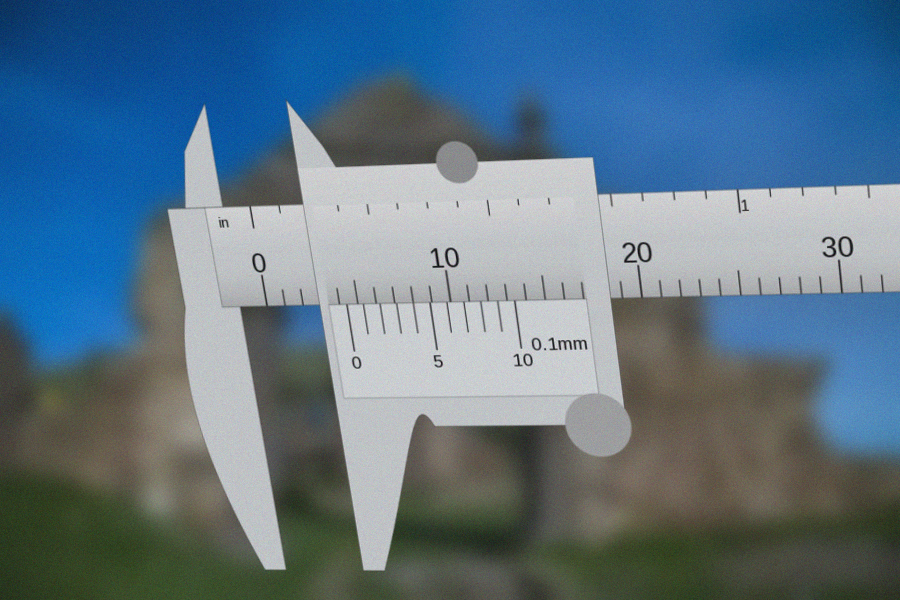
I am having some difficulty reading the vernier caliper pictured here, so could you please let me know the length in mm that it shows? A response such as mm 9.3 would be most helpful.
mm 4.4
